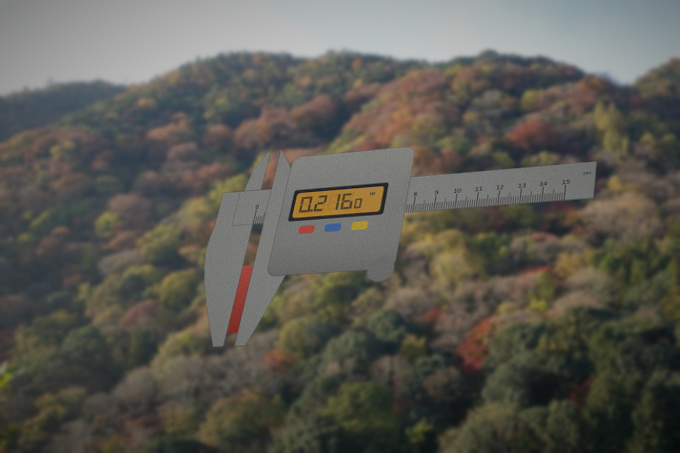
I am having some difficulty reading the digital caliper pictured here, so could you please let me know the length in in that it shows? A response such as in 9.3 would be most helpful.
in 0.2160
